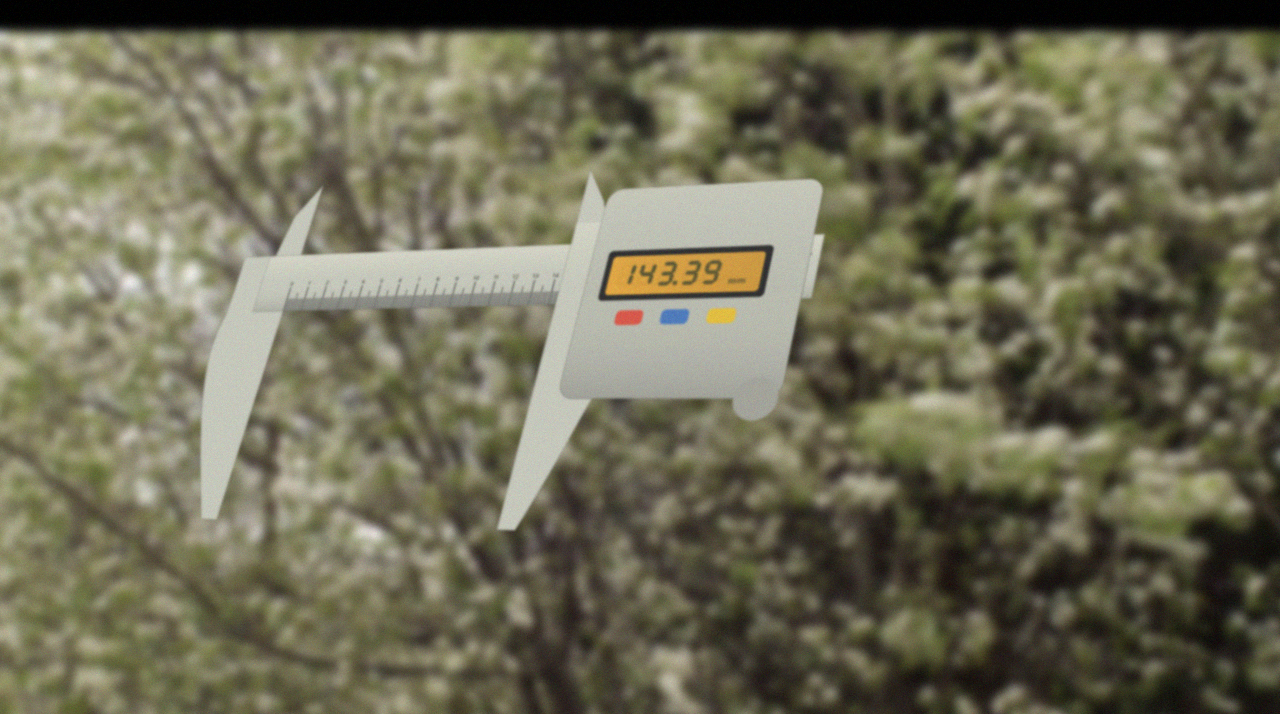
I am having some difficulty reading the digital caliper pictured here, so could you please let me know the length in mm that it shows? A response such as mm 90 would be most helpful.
mm 143.39
